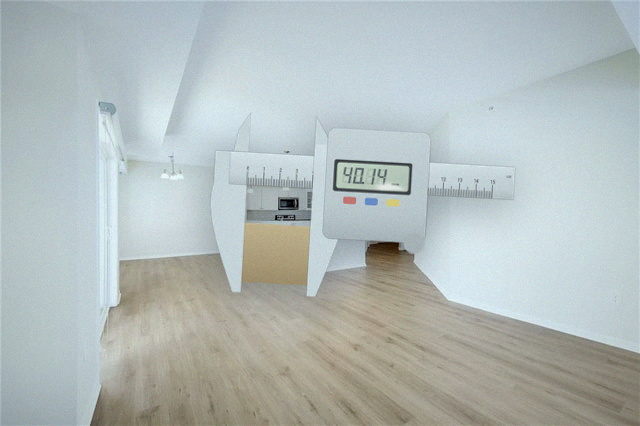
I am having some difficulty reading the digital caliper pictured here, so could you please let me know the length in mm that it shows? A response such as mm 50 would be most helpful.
mm 40.14
